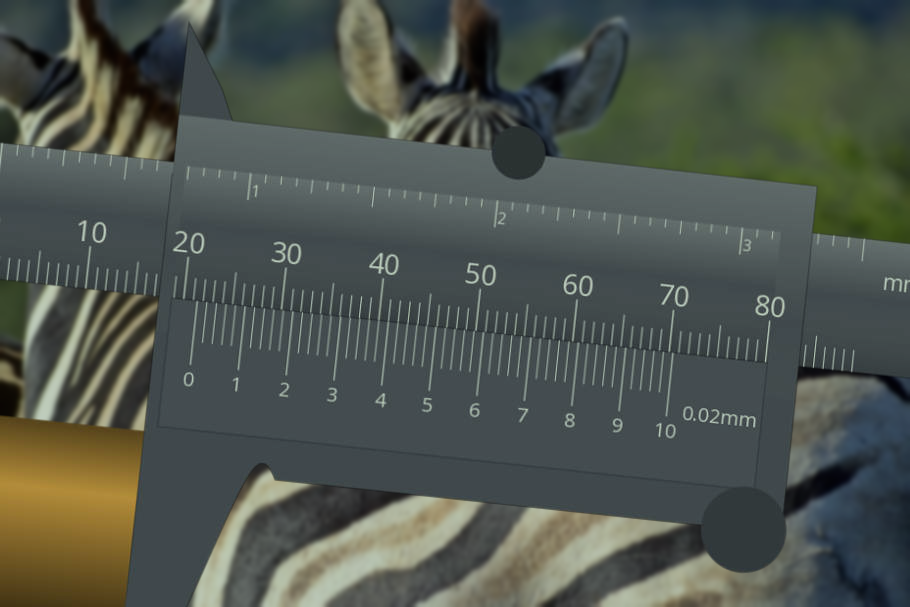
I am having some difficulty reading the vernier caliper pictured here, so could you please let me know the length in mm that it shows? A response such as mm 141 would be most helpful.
mm 21.4
